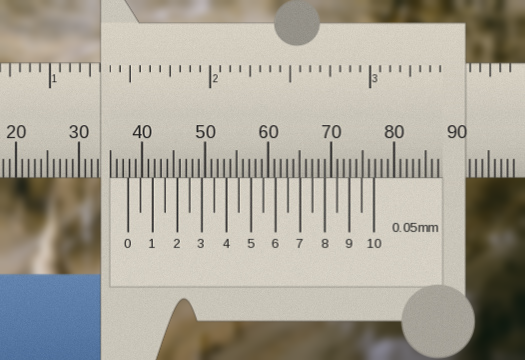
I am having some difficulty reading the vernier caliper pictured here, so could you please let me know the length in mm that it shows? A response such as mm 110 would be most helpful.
mm 37.8
